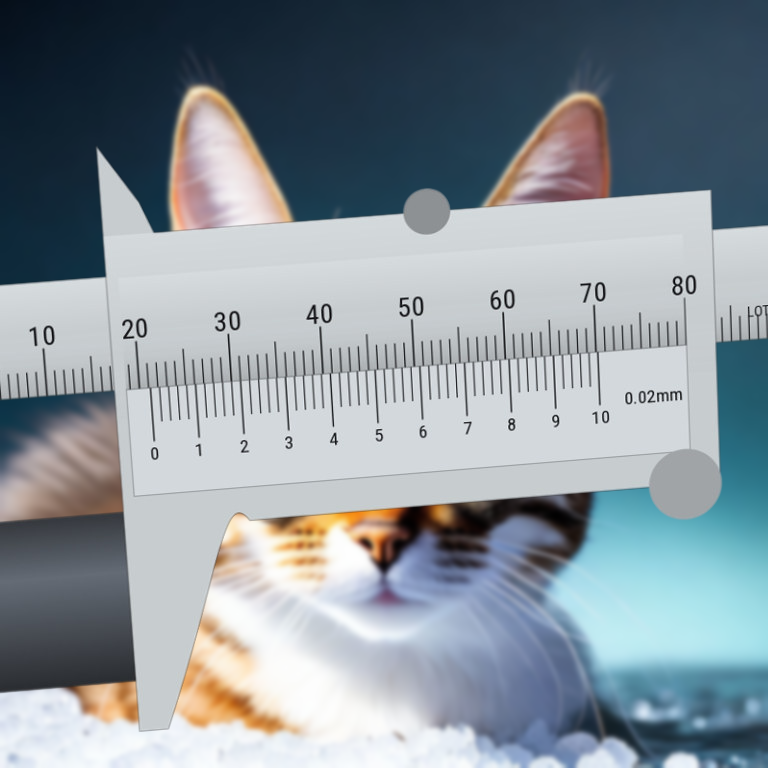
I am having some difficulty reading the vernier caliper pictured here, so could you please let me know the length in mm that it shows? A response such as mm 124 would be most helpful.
mm 21.2
